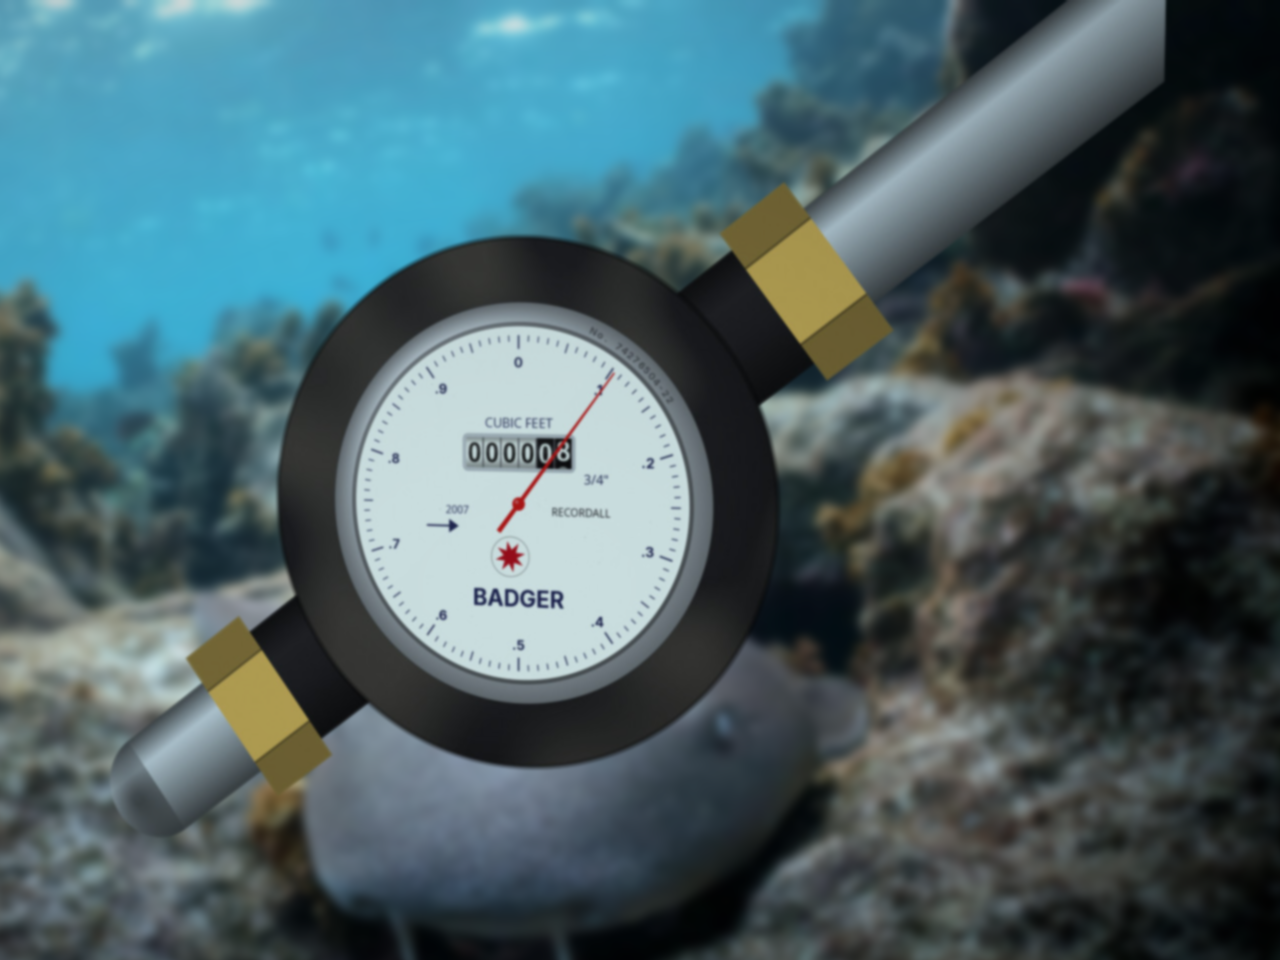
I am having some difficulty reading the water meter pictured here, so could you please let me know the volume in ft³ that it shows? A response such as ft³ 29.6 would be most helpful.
ft³ 8.10
